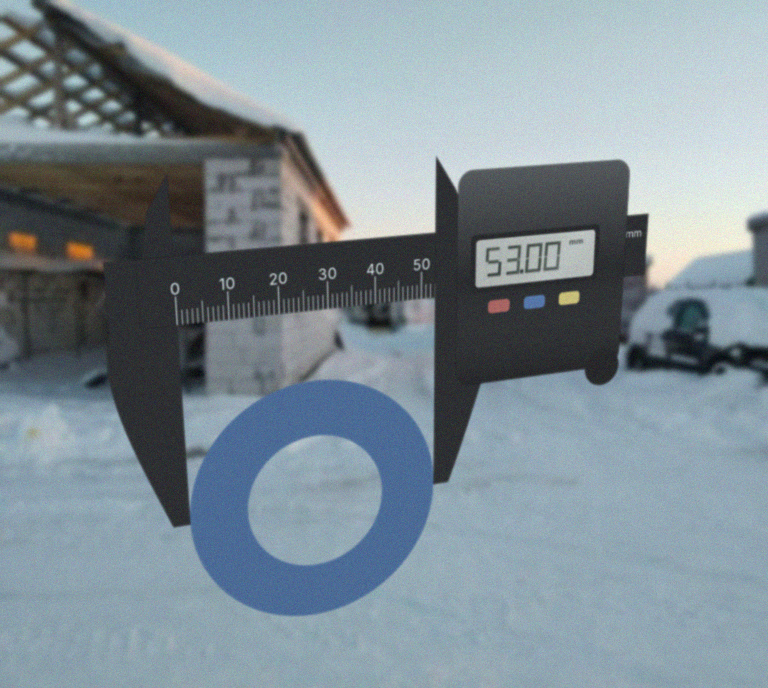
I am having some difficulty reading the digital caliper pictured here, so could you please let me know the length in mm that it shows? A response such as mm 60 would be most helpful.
mm 53.00
